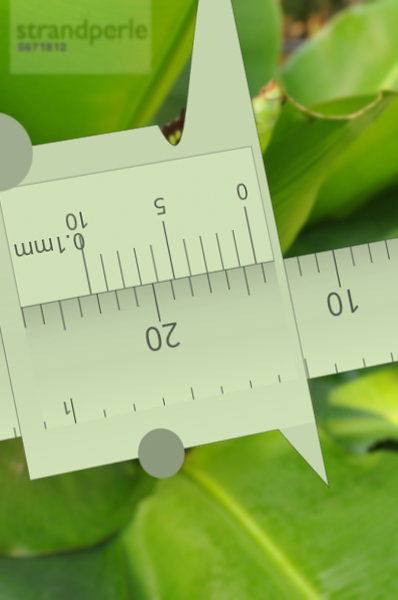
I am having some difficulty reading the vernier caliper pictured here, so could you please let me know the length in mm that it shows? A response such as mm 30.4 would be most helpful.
mm 14.3
